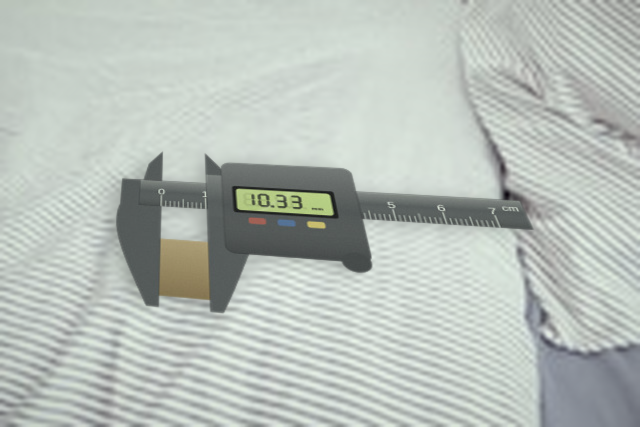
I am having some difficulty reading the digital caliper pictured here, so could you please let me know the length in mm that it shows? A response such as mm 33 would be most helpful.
mm 10.33
